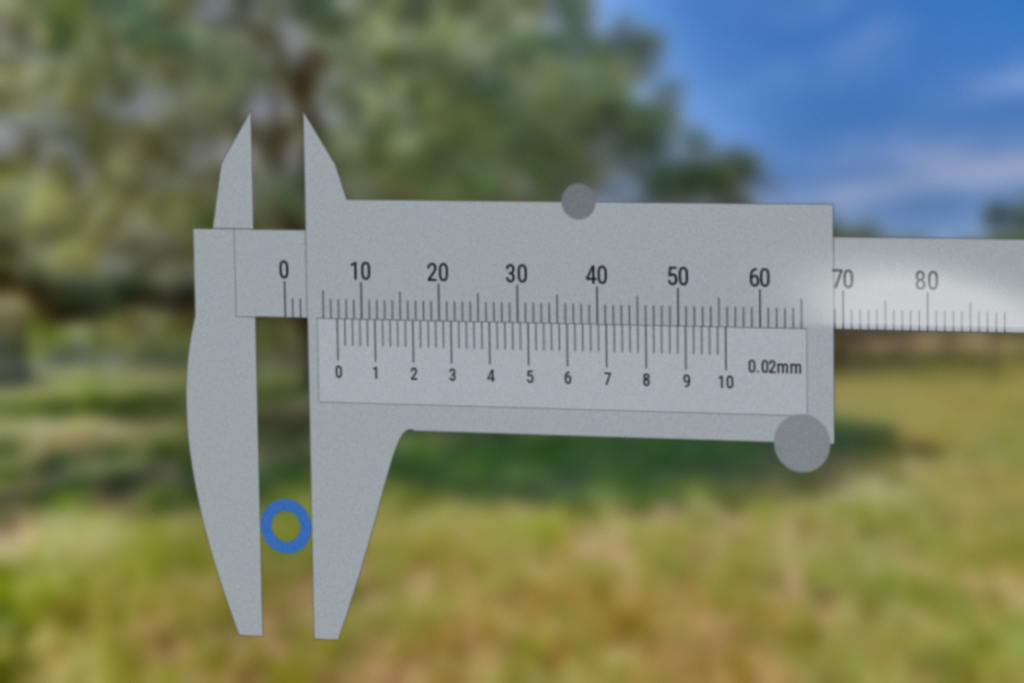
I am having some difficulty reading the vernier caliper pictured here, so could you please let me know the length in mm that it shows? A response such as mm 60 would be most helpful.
mm 6.8
